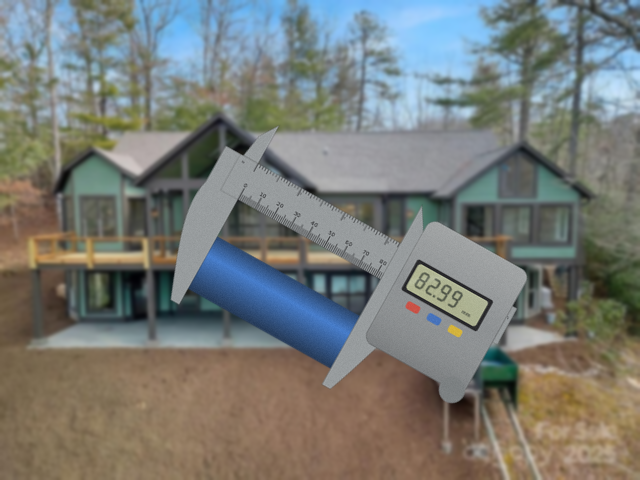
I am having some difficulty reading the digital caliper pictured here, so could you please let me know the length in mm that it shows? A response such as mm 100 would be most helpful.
mm 82.99
